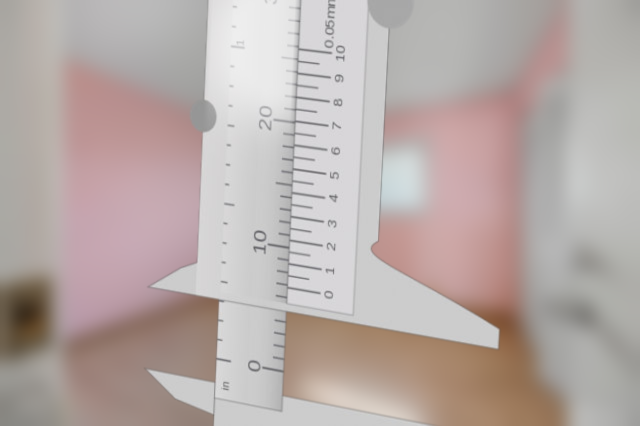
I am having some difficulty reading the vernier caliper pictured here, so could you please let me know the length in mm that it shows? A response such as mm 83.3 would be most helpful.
mm 6.8
